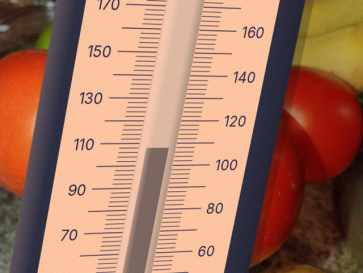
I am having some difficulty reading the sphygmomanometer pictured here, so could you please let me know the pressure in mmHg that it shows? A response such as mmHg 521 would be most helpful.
mmHg 108
